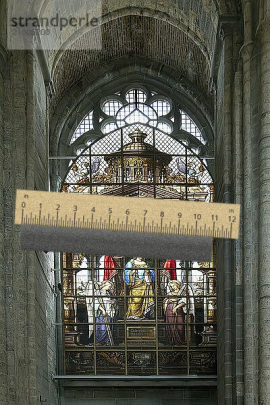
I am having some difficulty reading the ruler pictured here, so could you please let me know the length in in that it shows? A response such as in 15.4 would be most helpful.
in 11
